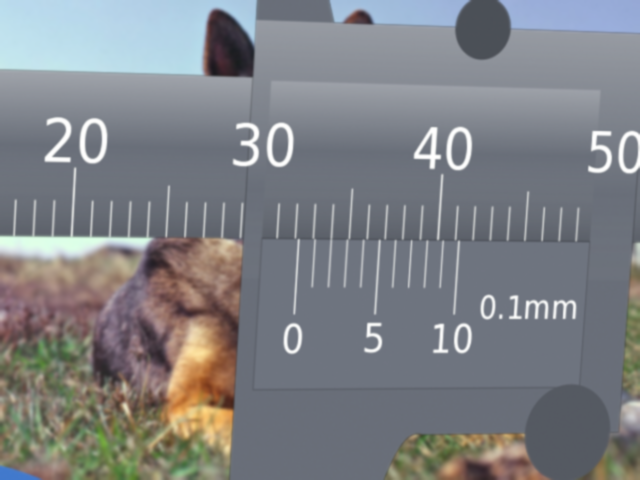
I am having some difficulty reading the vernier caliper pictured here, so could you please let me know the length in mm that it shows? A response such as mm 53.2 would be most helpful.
mm 32.2
